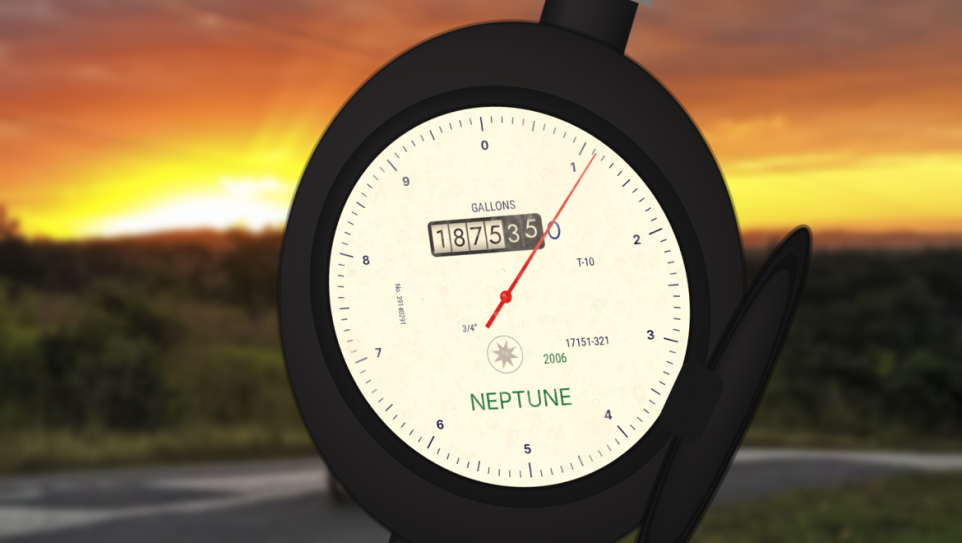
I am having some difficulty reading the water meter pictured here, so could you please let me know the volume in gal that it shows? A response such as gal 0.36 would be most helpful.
gal 1875351.1
